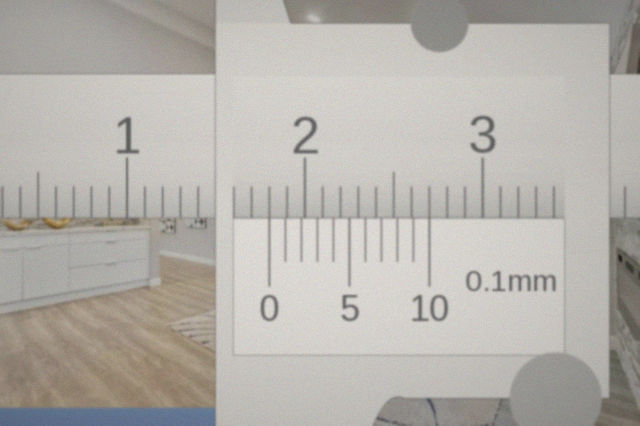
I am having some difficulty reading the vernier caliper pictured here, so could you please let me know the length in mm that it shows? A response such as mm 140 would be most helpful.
mm 18.0
